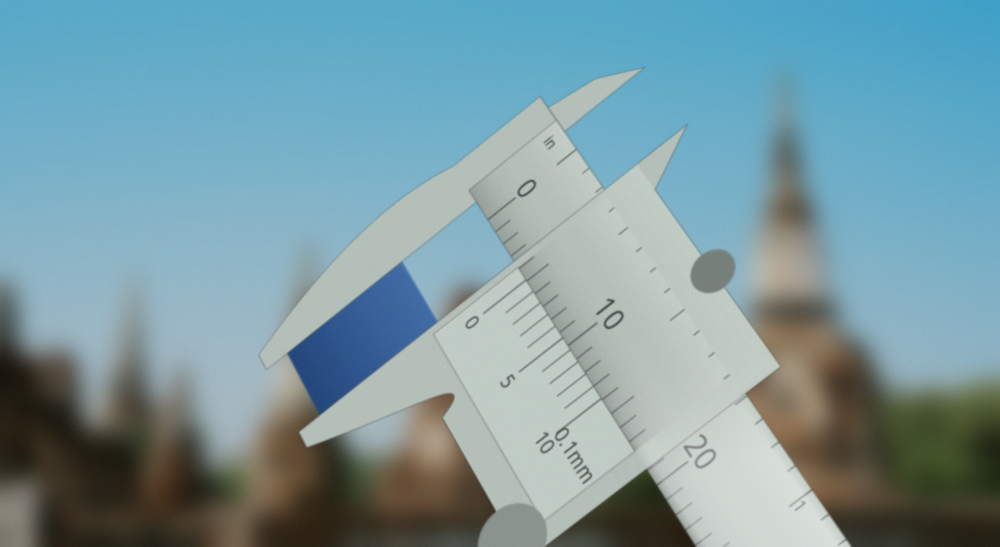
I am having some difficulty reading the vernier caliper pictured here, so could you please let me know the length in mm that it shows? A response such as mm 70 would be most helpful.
mm 4.9
